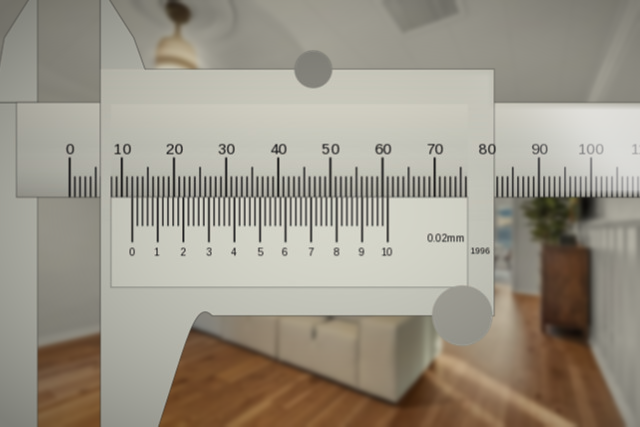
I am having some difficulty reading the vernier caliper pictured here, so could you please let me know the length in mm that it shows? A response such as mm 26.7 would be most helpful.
mm 12.0
